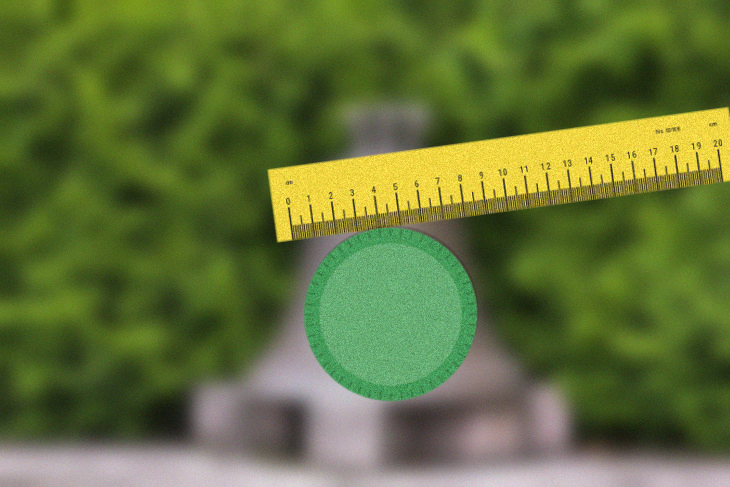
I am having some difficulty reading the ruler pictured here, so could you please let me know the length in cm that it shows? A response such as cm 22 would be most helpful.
cm 8
